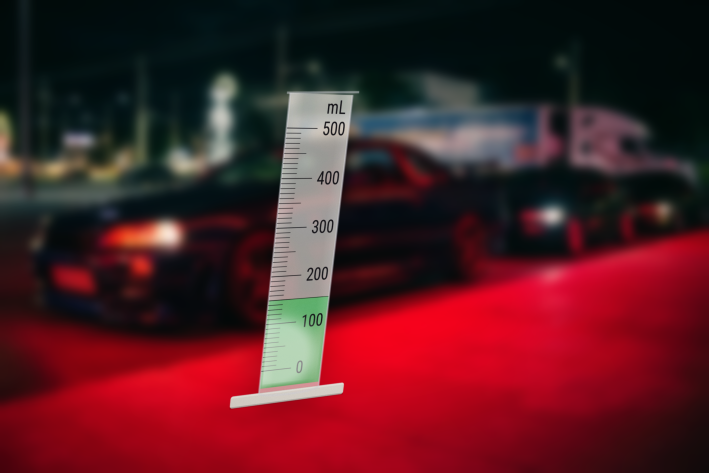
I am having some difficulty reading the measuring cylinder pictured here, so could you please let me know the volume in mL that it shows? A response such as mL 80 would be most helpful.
mL 150
